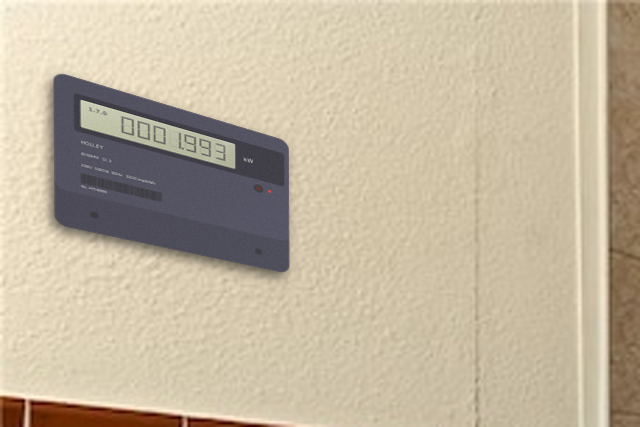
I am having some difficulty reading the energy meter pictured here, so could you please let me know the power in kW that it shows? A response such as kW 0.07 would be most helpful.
kW 1.993
